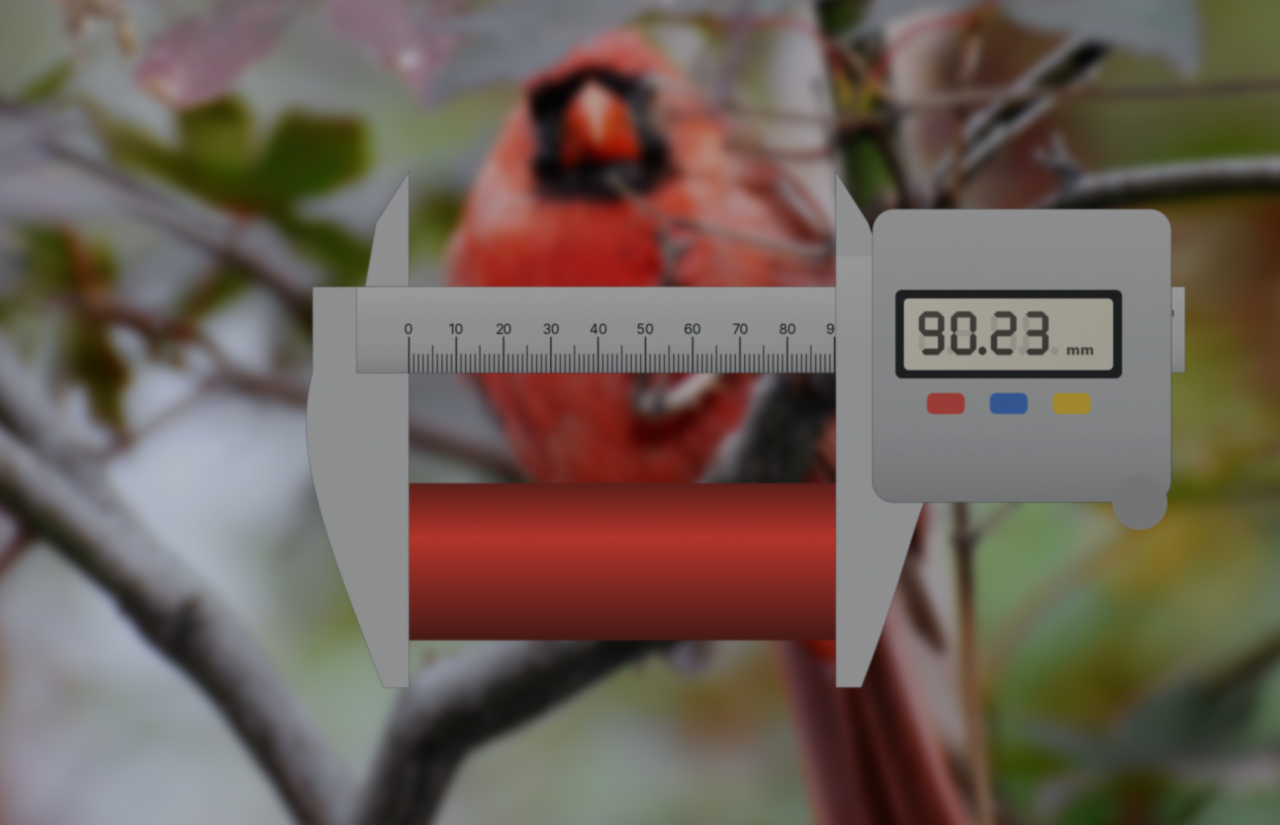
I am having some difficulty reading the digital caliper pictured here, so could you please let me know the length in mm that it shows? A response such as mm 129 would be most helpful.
mm 90.23
